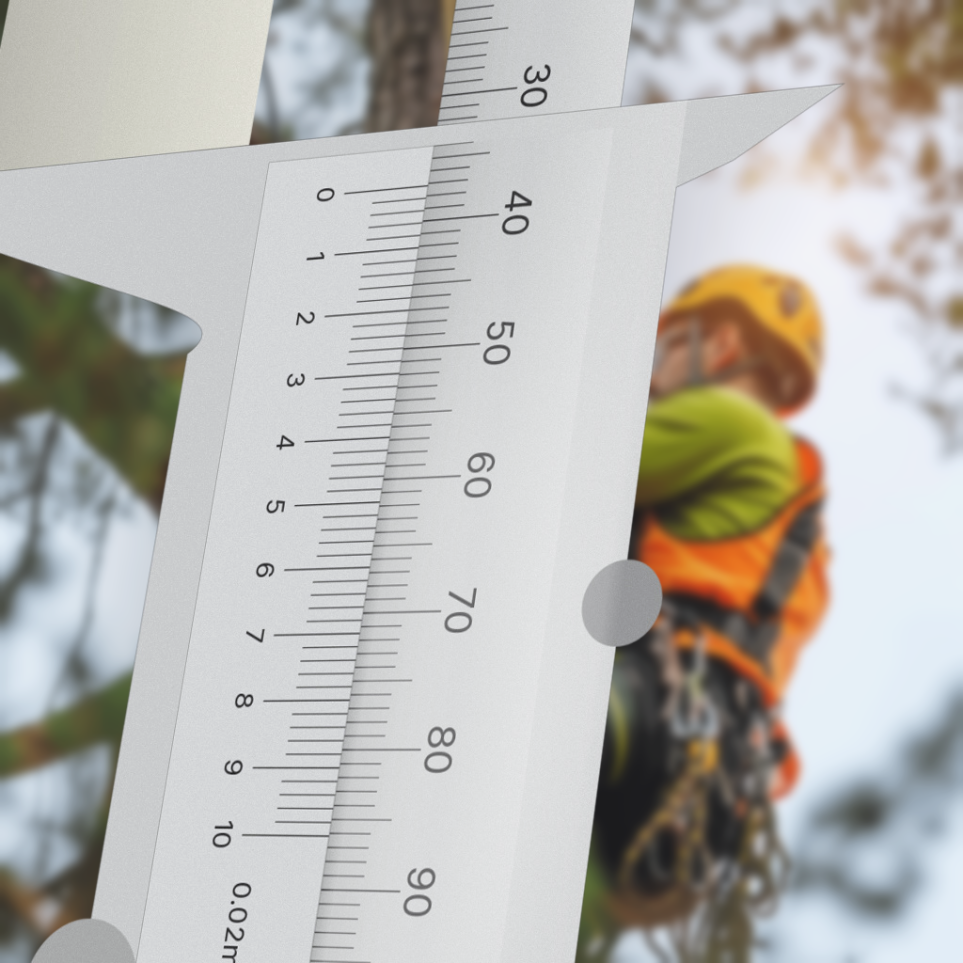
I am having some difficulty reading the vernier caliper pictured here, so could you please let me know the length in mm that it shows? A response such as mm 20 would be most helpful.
mm 37.2
